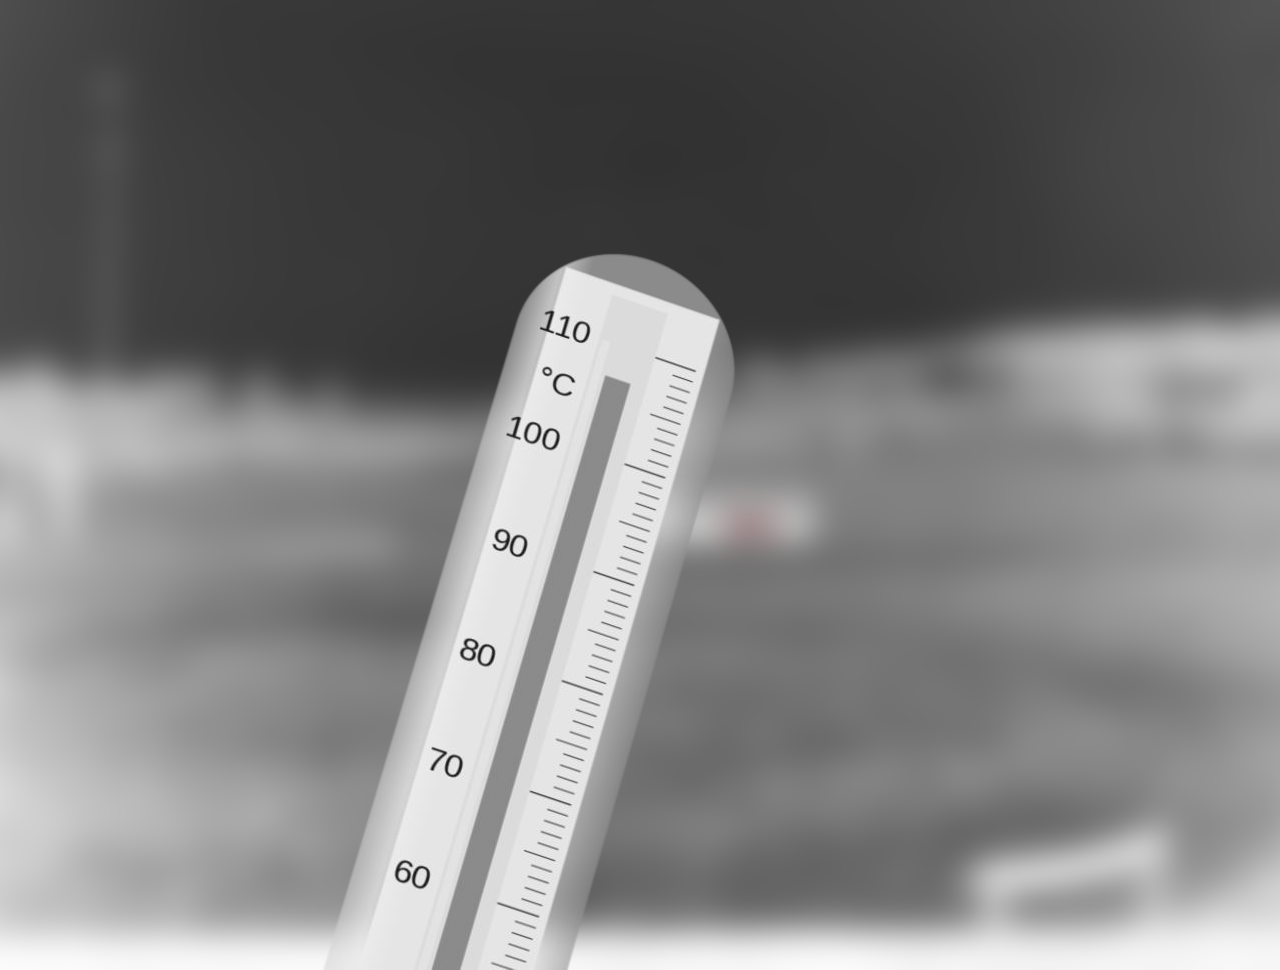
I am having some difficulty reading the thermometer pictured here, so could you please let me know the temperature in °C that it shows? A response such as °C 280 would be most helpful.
°C 107
